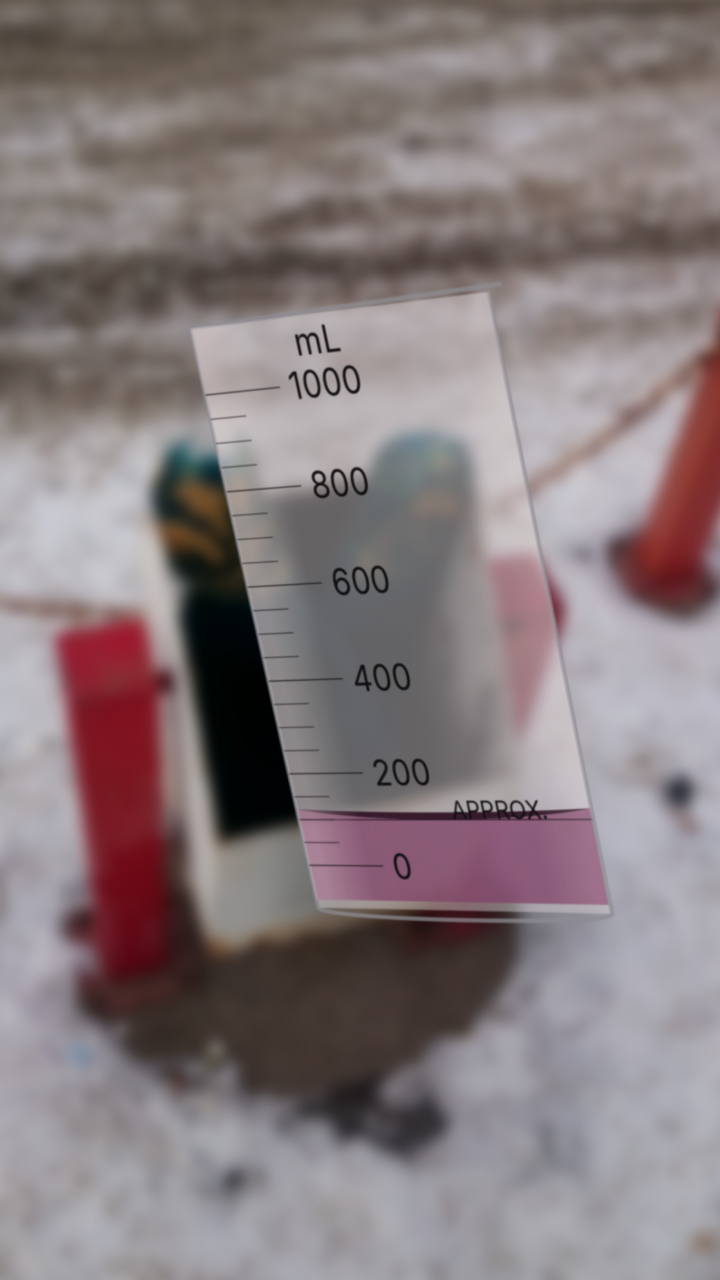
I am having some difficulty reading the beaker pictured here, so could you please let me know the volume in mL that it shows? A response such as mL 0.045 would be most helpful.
mL 100
